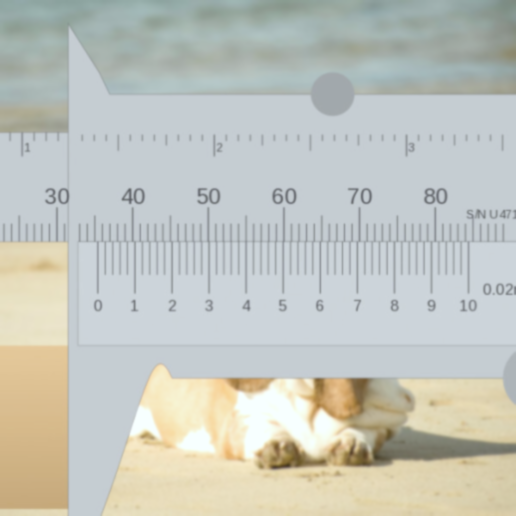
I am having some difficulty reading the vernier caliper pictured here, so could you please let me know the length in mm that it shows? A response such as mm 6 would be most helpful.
mm 35.4
